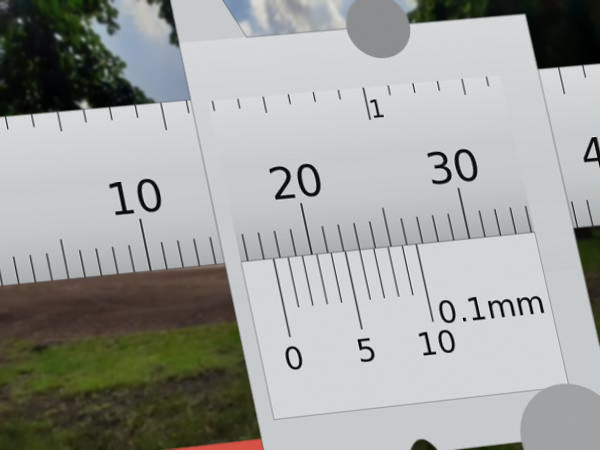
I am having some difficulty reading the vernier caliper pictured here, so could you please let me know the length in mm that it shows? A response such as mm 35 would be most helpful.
mm 17.6
